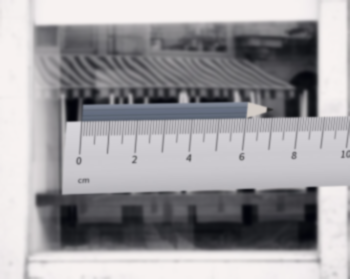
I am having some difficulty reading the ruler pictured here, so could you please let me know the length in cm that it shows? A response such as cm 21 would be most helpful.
cm 7
